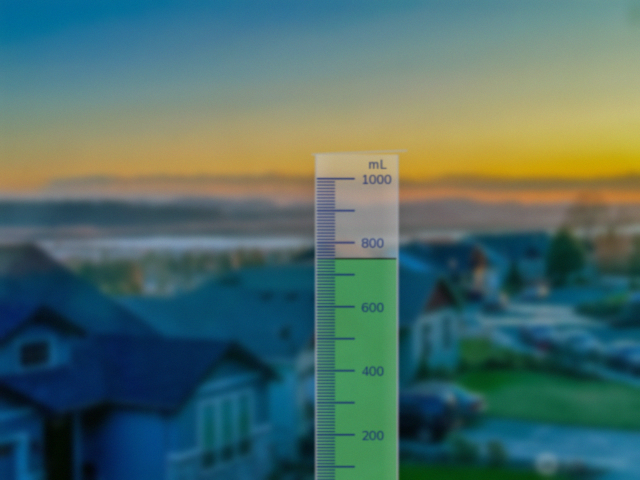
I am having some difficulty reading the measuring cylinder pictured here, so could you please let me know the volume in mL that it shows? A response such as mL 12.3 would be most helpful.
mL 750
